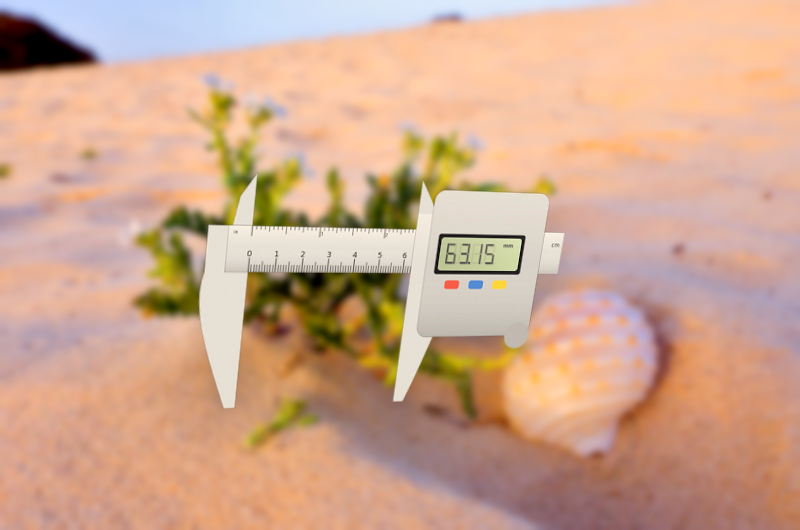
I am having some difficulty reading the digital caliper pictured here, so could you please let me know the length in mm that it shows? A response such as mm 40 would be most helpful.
mm 63.15
